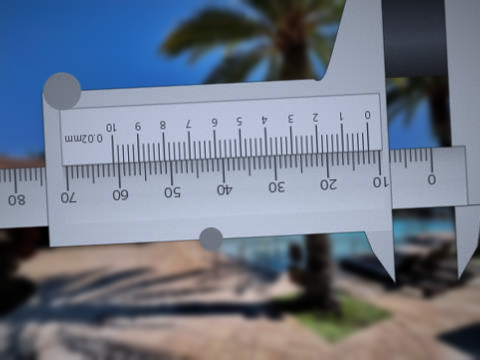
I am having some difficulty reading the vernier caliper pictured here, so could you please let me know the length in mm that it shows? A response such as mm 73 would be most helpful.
mm 12.0
